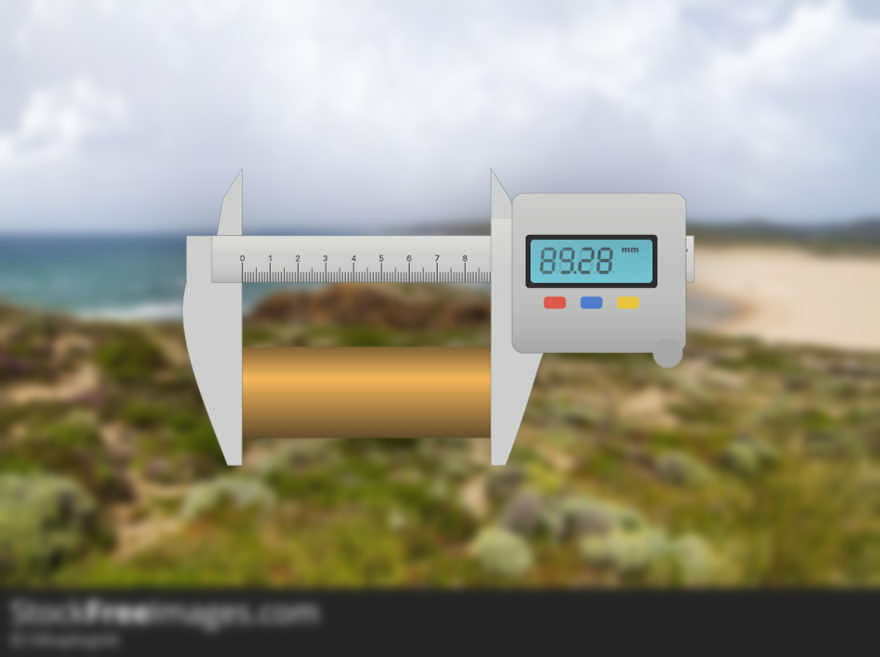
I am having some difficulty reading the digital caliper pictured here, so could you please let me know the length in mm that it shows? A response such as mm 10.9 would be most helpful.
mm 89.28
